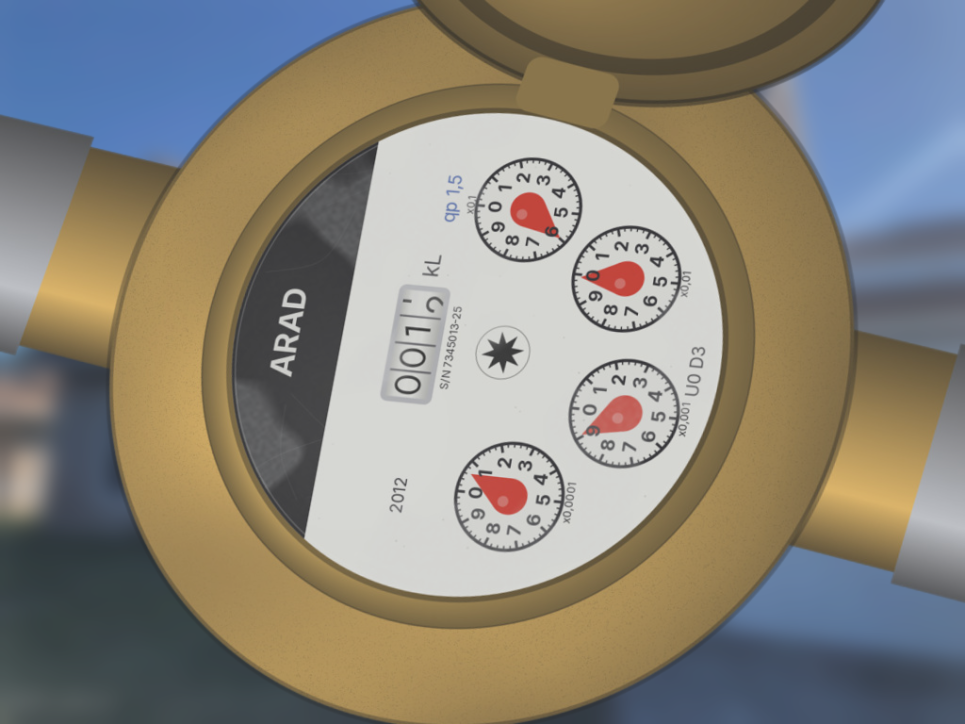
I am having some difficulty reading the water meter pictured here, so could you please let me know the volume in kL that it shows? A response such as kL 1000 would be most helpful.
kL 11.5990
